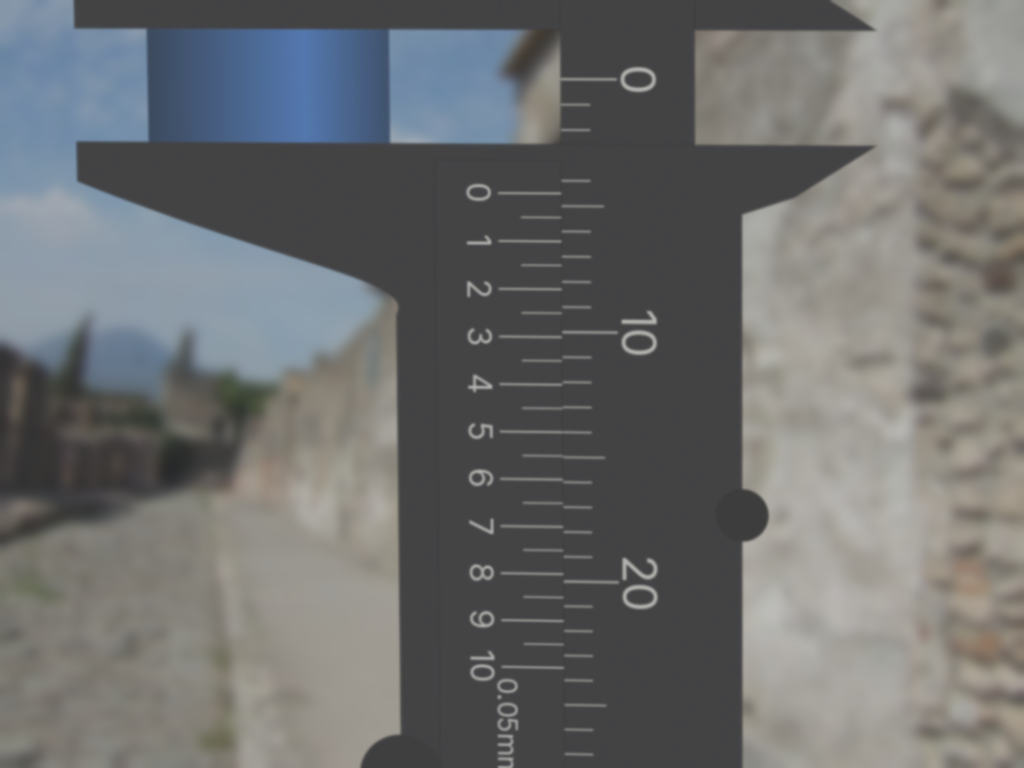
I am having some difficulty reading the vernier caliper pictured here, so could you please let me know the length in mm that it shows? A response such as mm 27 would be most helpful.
mm 4.5
